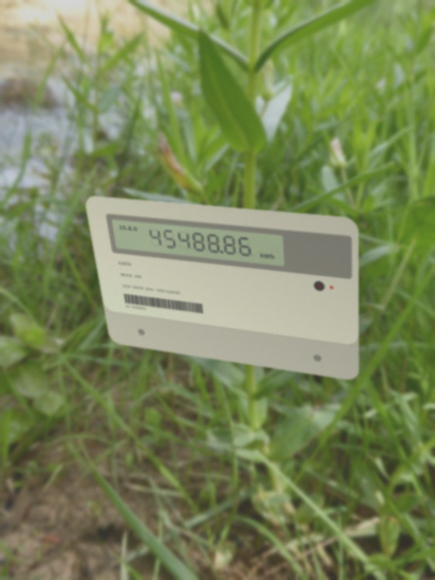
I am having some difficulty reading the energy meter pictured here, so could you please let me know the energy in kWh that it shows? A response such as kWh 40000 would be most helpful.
kWh 45488.86
